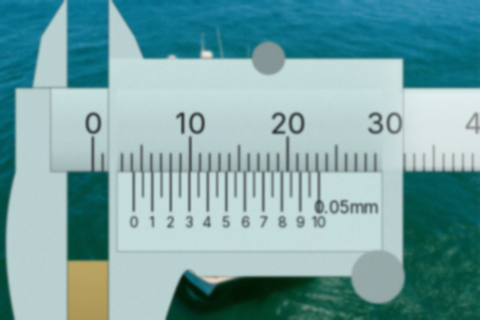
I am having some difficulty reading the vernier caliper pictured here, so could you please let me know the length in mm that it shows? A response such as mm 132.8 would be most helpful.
mm 4.2
